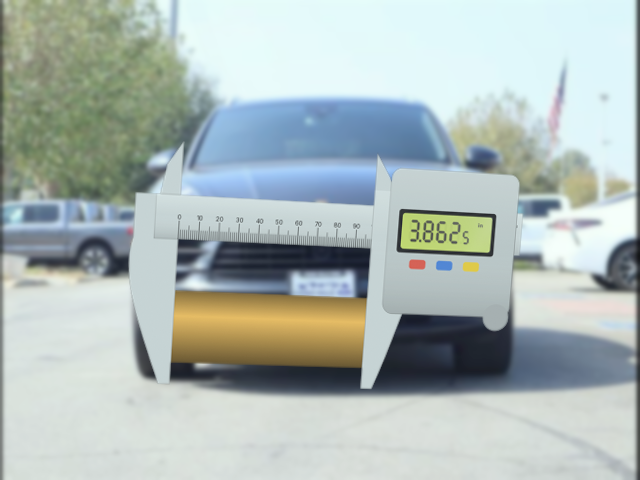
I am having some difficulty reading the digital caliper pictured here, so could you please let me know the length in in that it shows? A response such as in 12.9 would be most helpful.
in 3.8625
